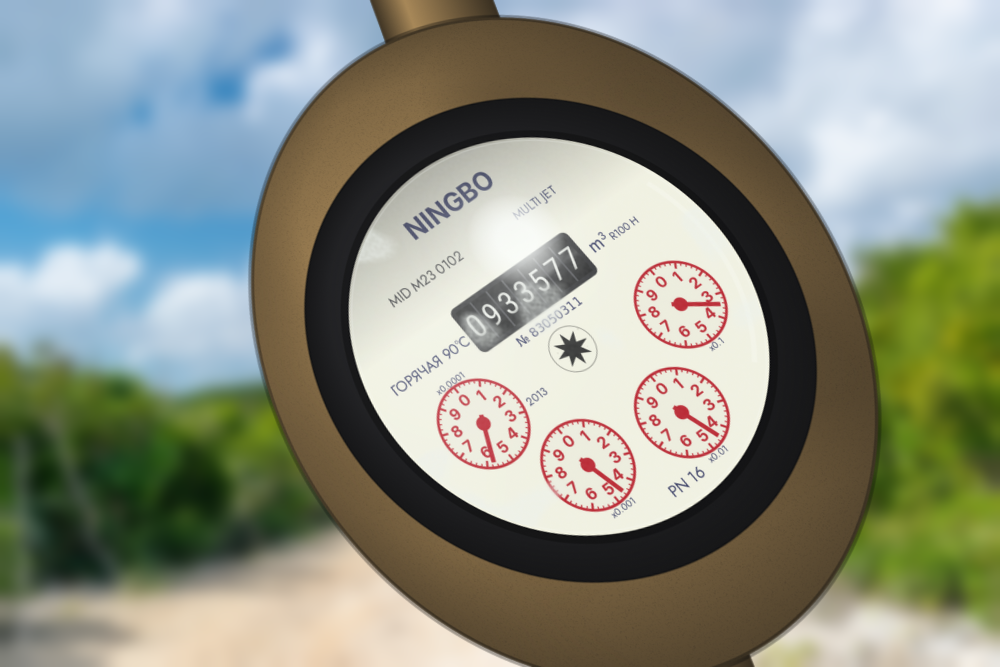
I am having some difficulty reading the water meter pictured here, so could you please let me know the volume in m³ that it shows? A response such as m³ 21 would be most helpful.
m³ 933577.3445
